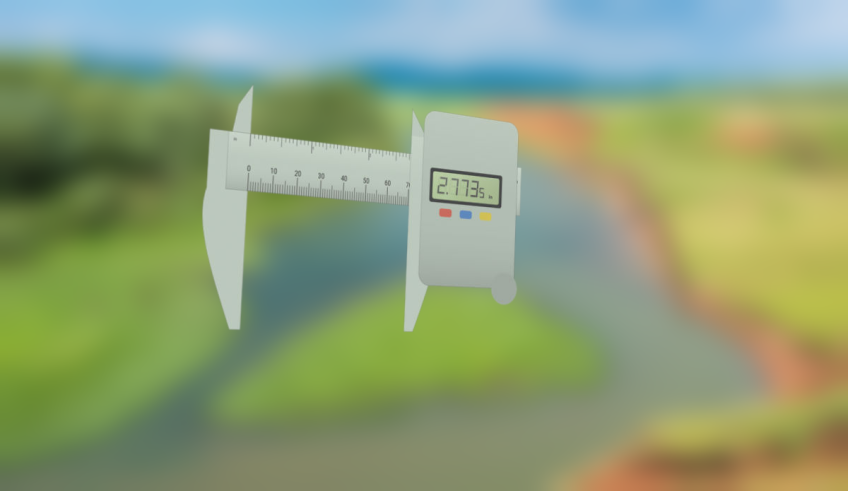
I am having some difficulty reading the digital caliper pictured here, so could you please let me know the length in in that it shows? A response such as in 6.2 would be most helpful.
in 2.7735
